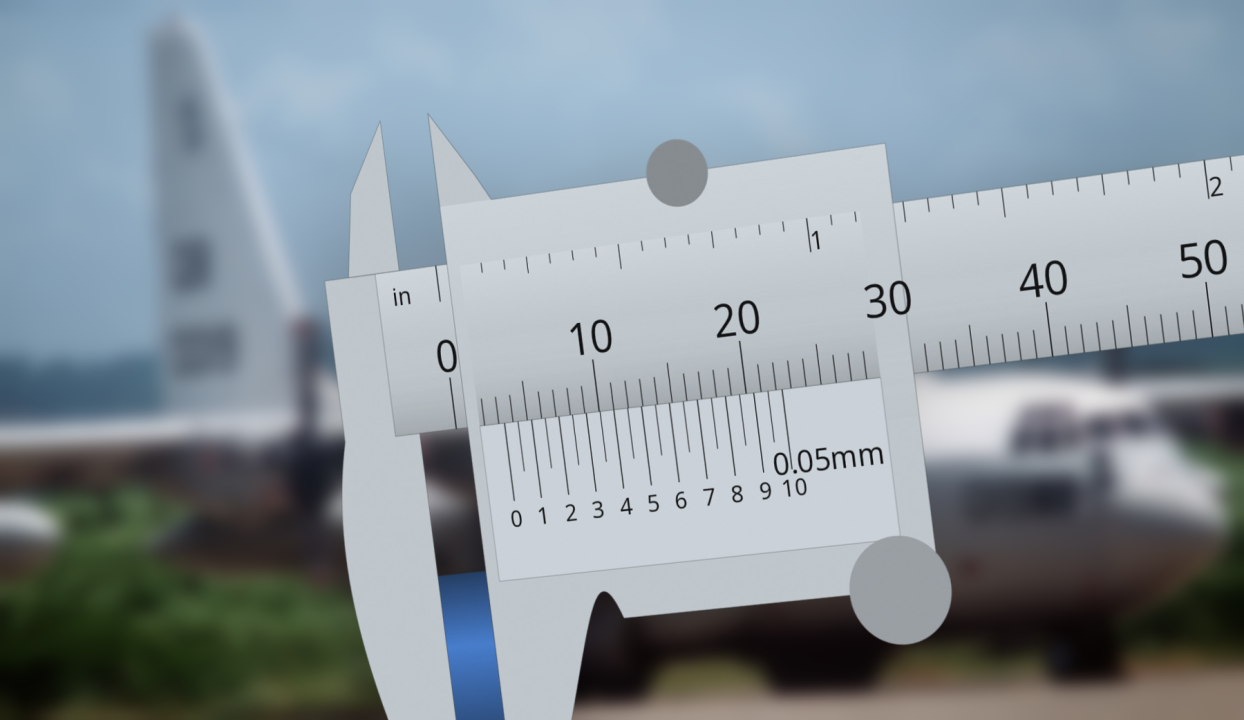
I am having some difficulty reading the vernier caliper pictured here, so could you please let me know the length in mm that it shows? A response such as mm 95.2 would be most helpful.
mm 3.4
